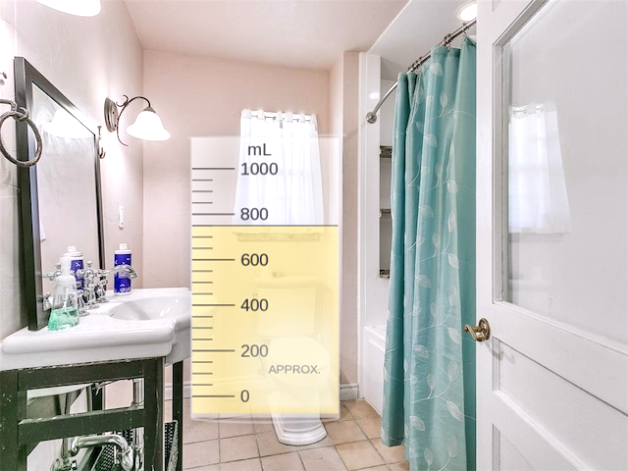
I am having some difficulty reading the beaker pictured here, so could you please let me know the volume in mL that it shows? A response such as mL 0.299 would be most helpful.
mL 750
